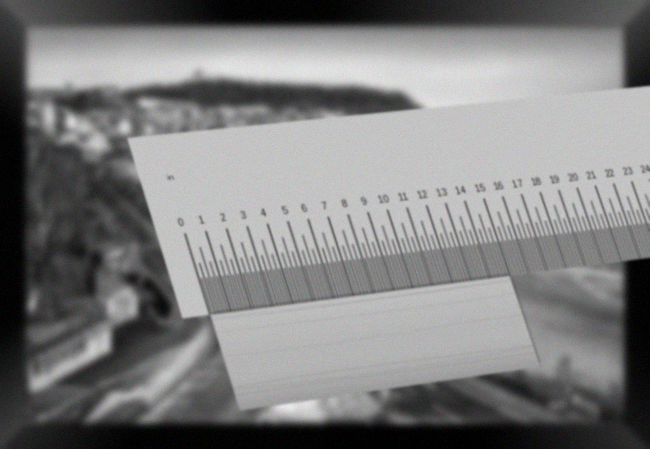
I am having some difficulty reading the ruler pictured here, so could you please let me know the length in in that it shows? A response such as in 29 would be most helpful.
in 15
